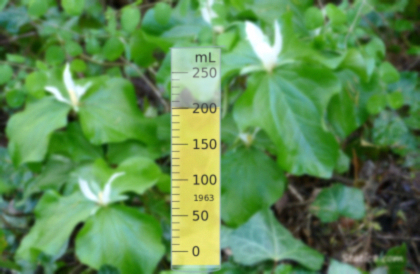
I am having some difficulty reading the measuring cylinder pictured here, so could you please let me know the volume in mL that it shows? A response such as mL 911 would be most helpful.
mL 200
